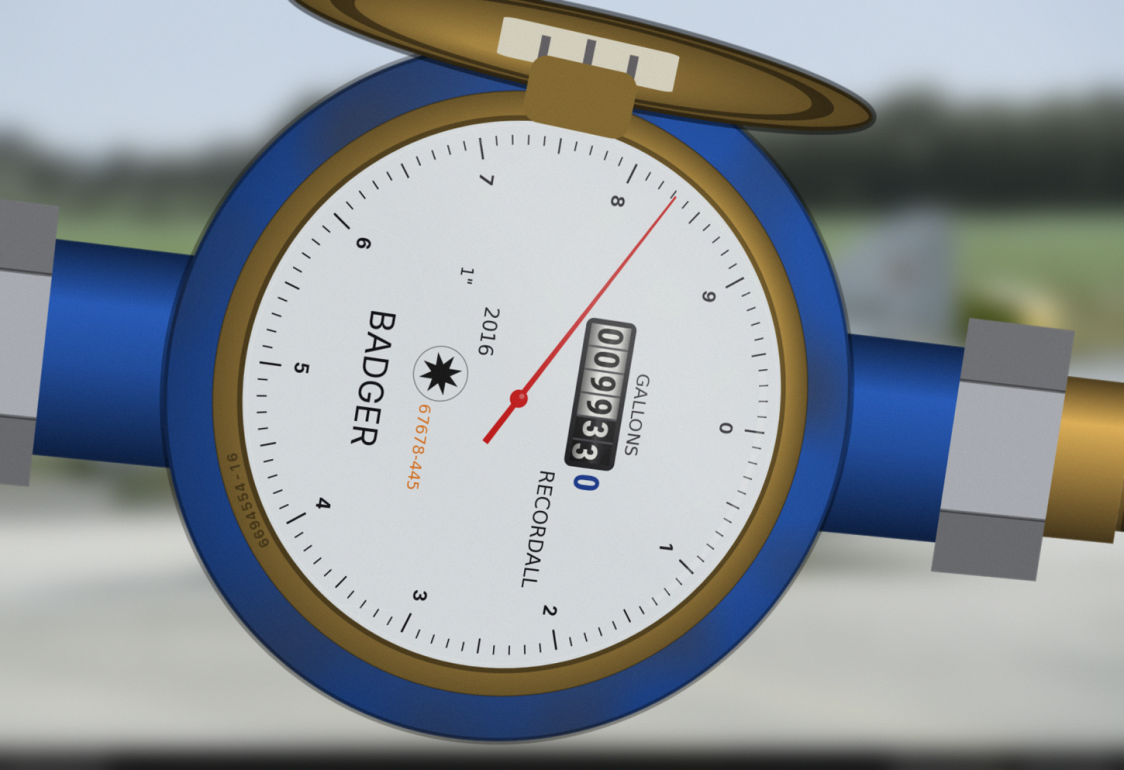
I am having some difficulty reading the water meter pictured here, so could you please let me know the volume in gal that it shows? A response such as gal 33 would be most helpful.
gal 99328.3
